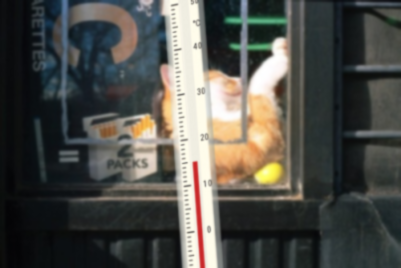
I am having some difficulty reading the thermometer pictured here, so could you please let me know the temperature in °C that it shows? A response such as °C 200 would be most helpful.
°C 15
